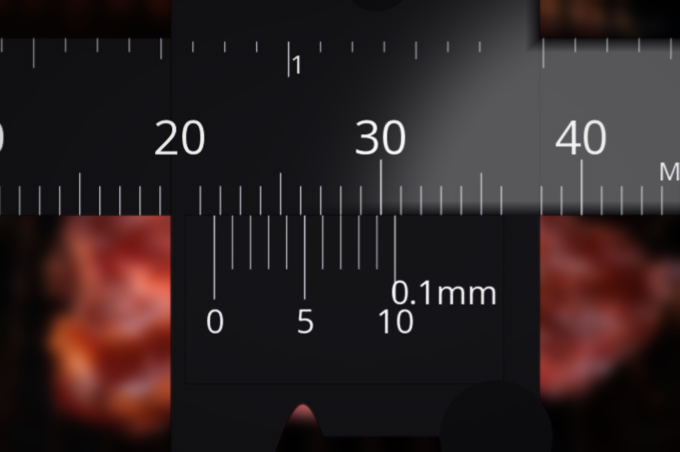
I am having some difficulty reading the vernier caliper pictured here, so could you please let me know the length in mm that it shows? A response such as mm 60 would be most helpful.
mm 21.7
